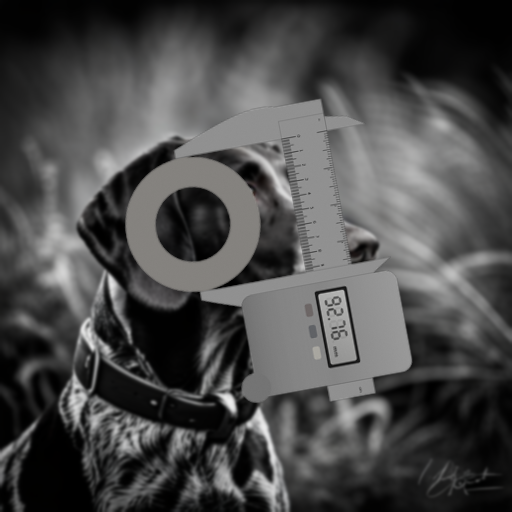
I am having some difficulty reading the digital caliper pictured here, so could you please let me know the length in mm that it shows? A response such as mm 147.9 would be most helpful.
mm 92.76
